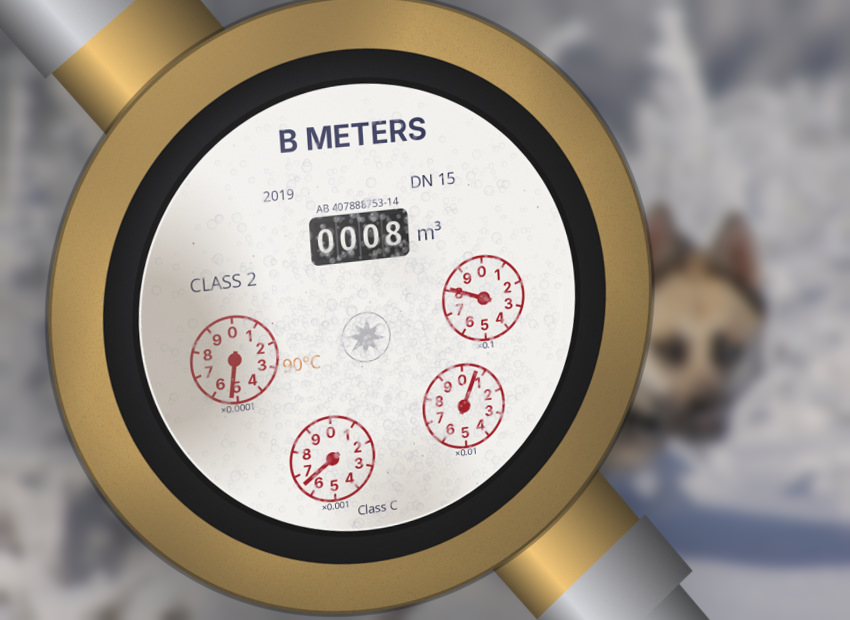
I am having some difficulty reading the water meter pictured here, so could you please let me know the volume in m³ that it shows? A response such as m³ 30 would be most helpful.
m³ 8.8065
